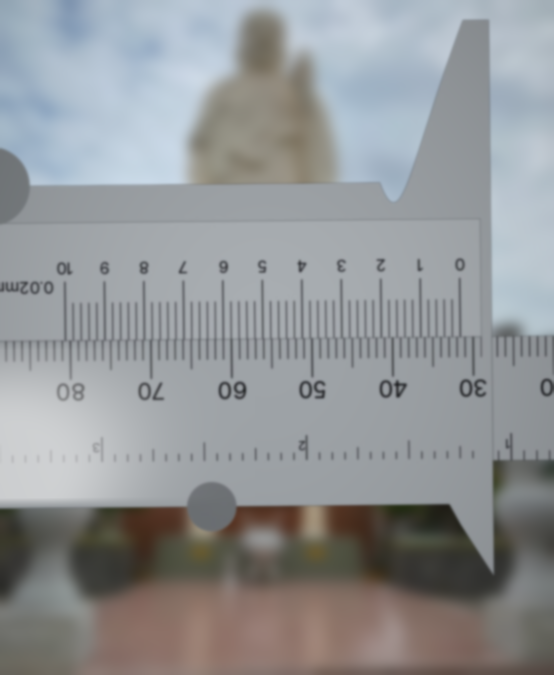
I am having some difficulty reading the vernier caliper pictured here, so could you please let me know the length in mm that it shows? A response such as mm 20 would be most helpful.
mm 31.6
